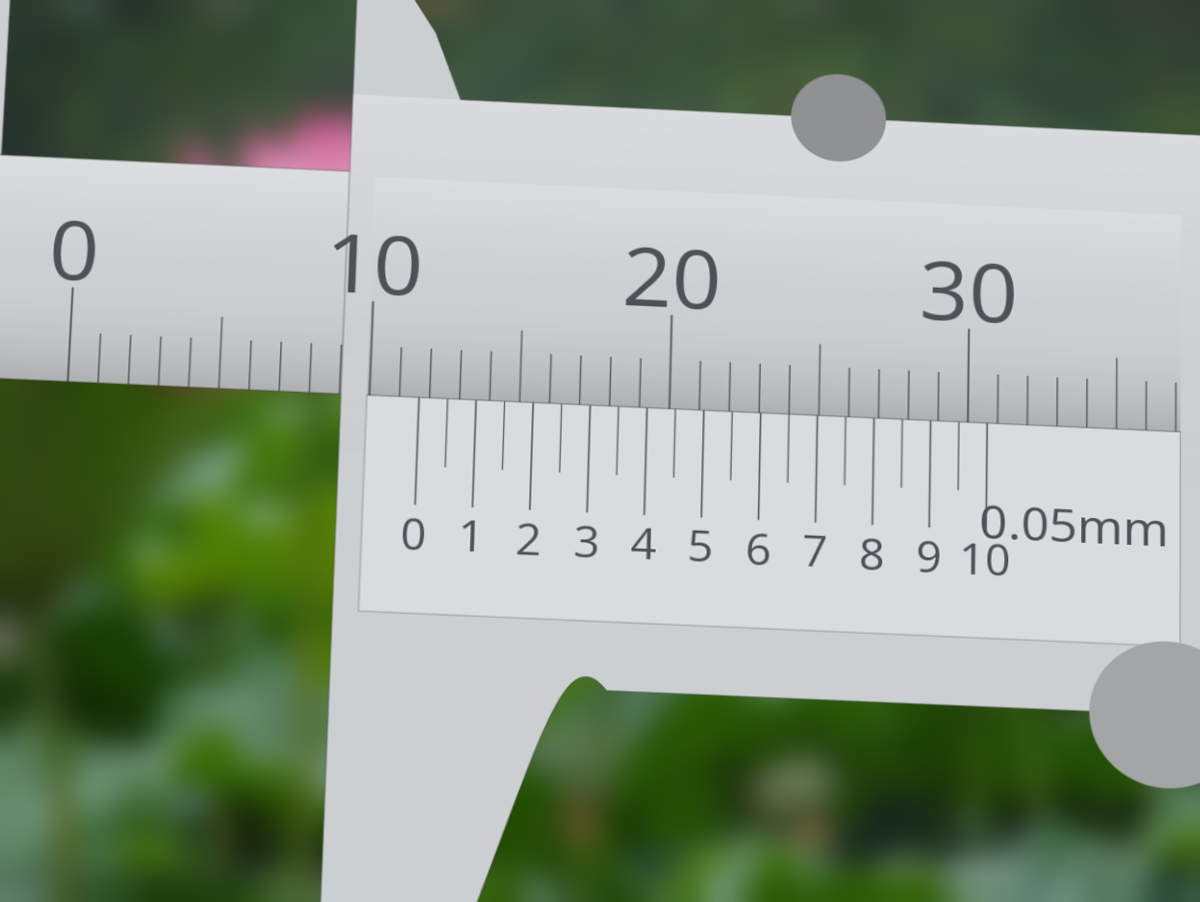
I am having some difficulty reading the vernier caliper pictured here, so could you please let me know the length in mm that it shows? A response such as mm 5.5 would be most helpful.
mm 11.65
